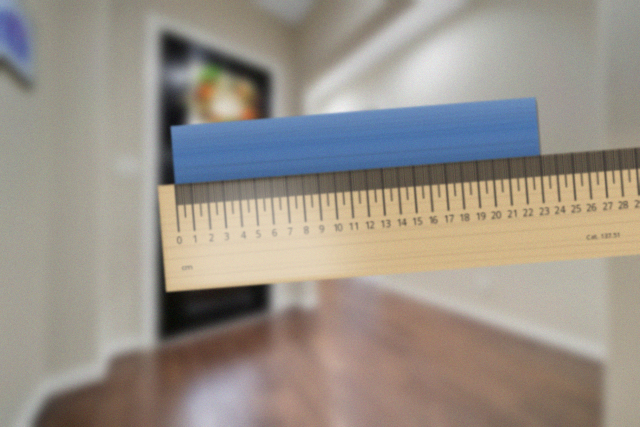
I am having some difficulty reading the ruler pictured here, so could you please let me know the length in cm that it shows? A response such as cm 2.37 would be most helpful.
cm 23
